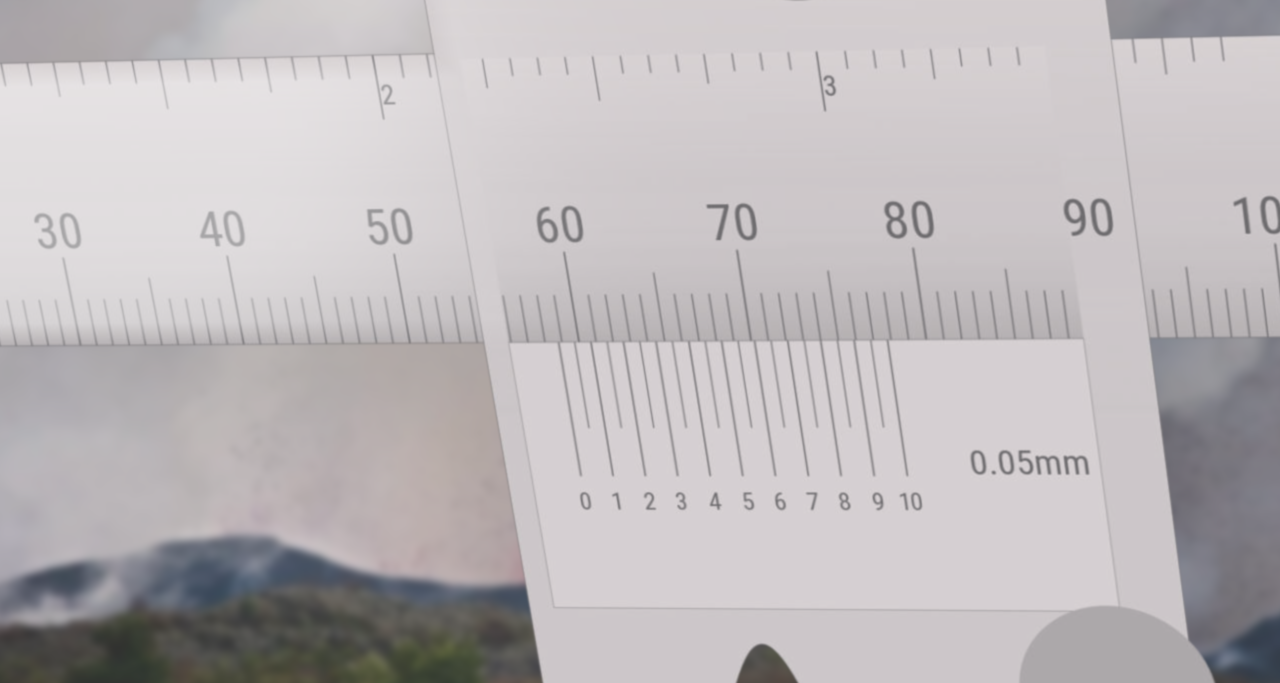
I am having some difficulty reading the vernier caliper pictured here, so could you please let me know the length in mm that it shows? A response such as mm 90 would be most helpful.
mm 58.8
